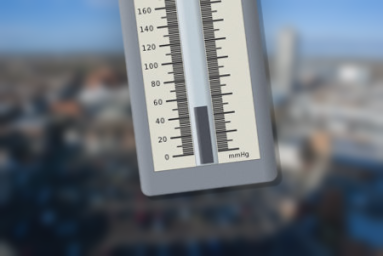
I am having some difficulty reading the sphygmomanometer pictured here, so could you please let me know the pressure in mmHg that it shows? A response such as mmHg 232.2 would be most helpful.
mmHg 50
